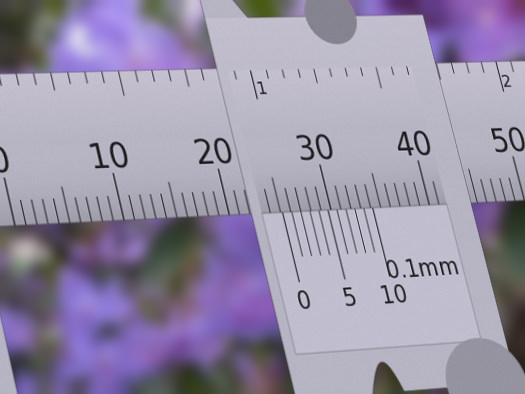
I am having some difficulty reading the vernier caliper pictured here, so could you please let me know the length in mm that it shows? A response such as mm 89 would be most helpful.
mm 25.2
